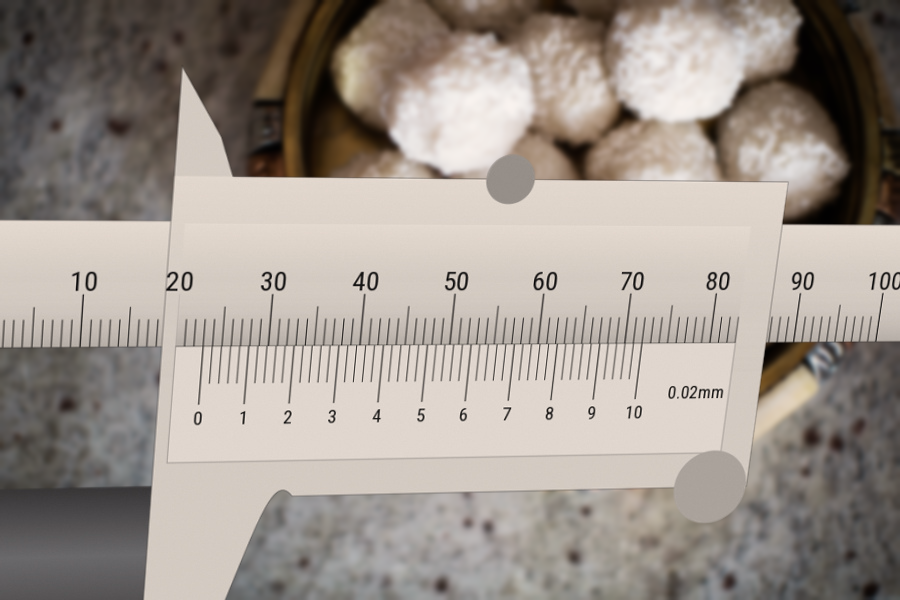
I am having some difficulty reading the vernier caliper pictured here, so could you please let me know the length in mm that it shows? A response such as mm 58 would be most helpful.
mm 23.0
